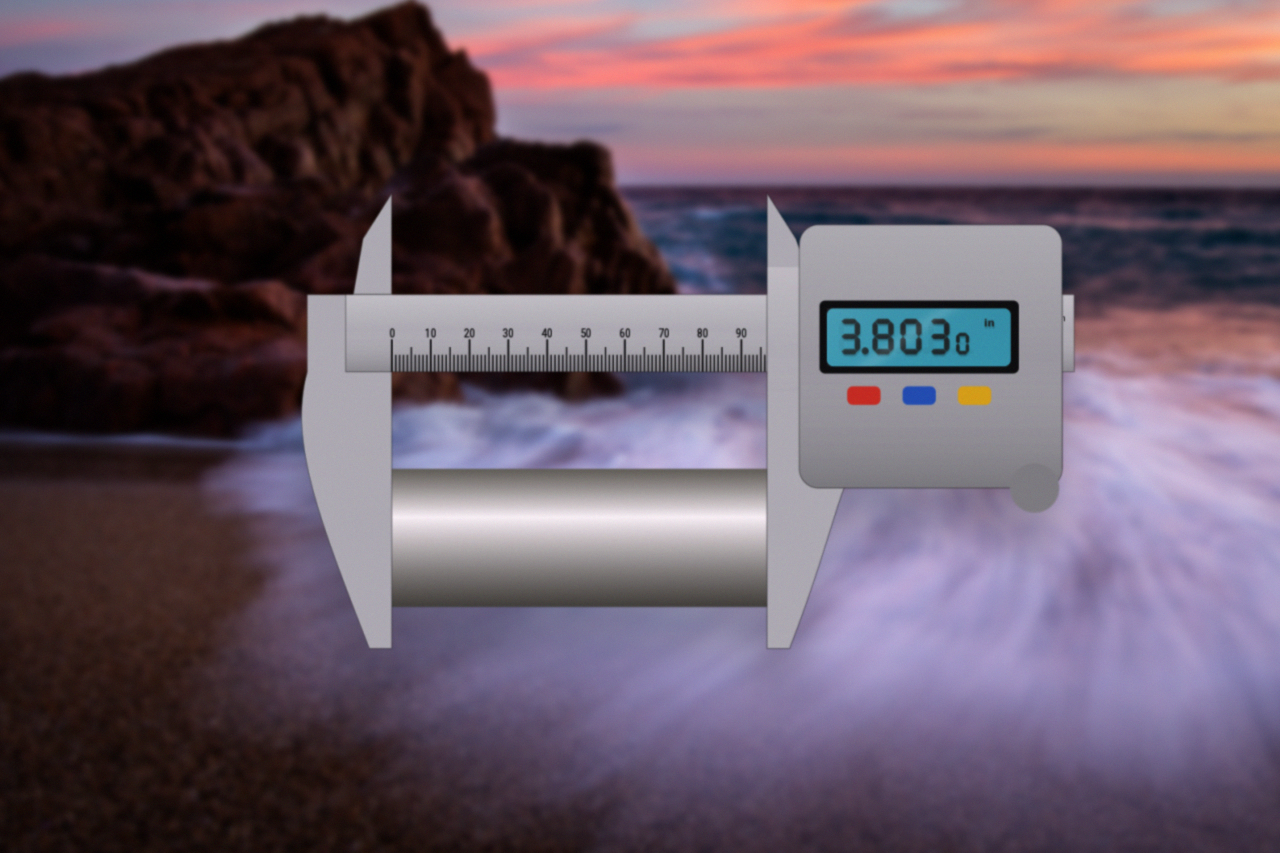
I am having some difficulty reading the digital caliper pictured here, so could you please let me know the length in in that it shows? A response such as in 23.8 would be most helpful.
in 3.8030
